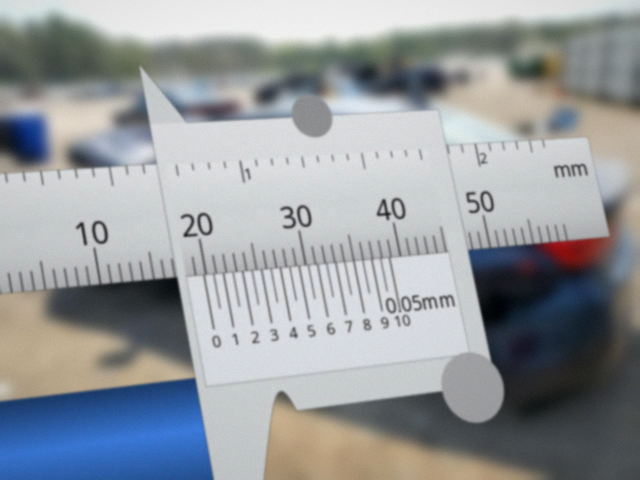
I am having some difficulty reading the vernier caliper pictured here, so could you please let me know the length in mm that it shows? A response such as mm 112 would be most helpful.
mm 19.8
